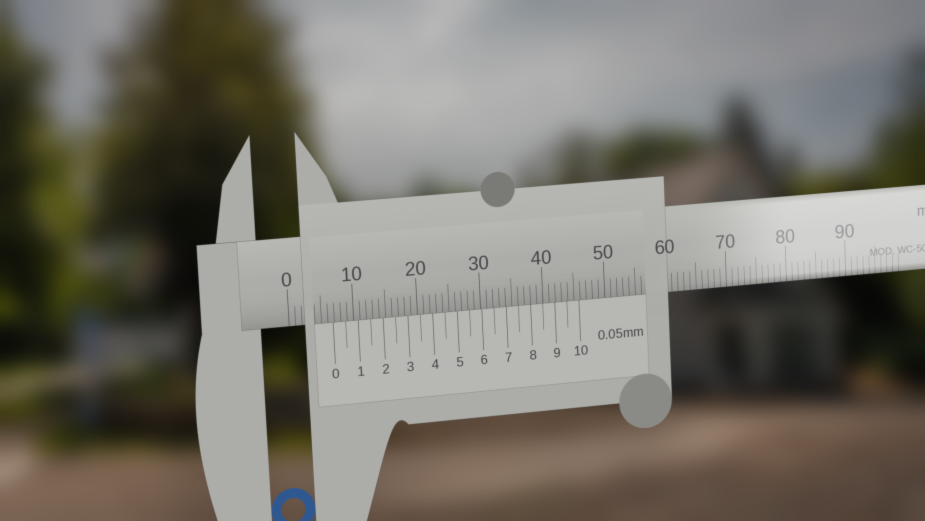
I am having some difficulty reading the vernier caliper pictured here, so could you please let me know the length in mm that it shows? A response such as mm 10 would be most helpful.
mm 6.8
